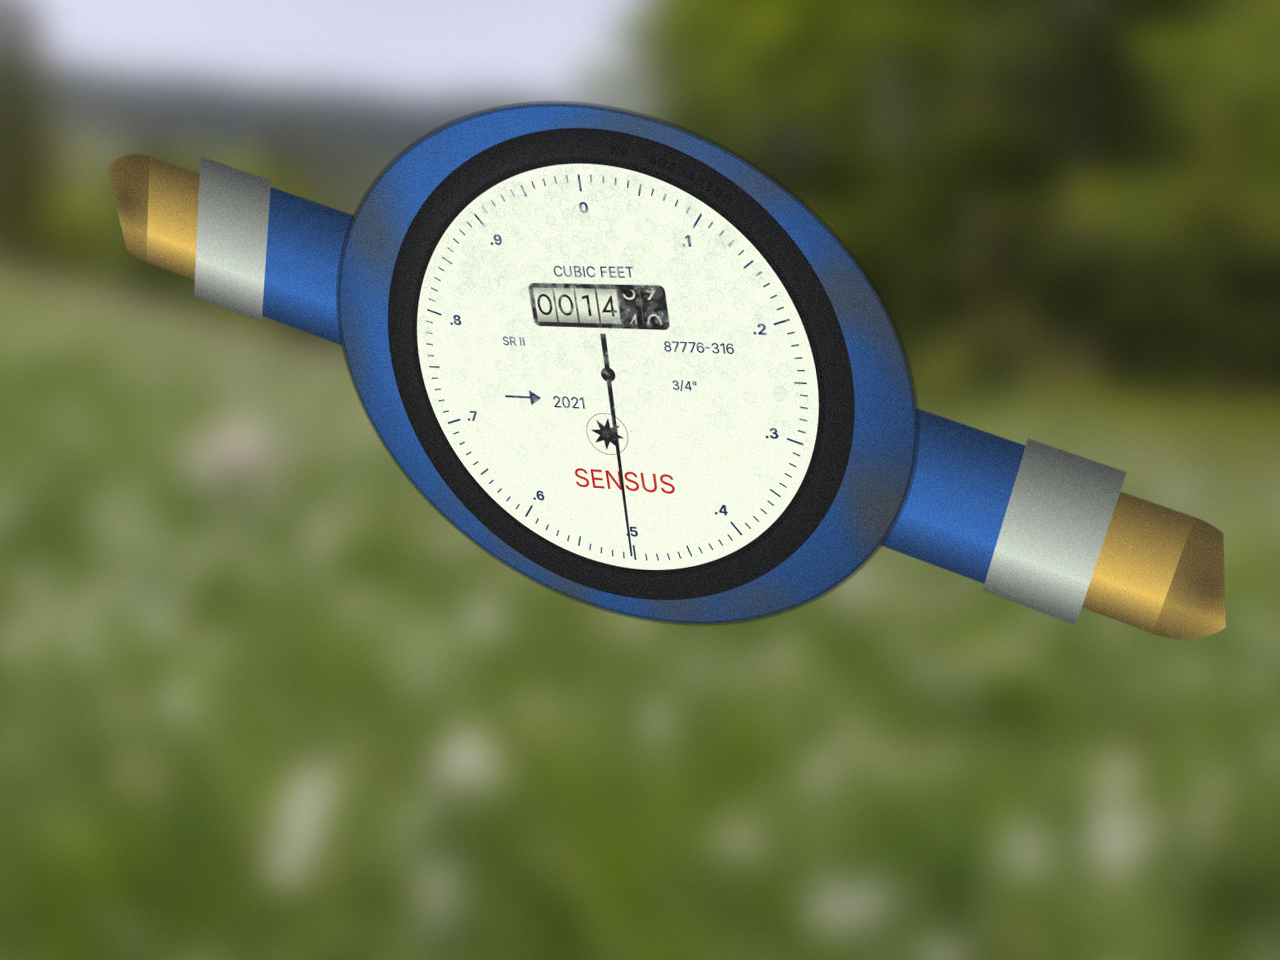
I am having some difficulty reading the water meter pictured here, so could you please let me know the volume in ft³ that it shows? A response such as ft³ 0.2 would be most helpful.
ft³ 1439.50
